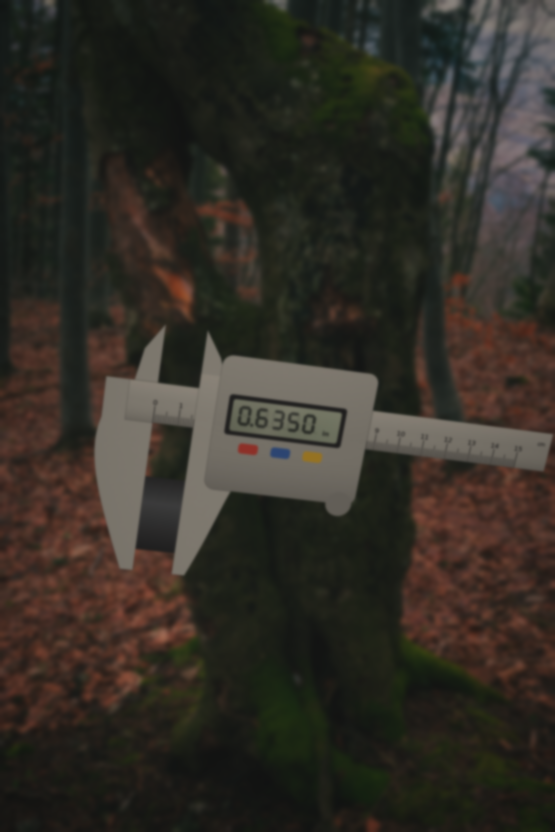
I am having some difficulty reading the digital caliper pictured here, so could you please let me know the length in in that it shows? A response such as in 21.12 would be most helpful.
in 0.6350
